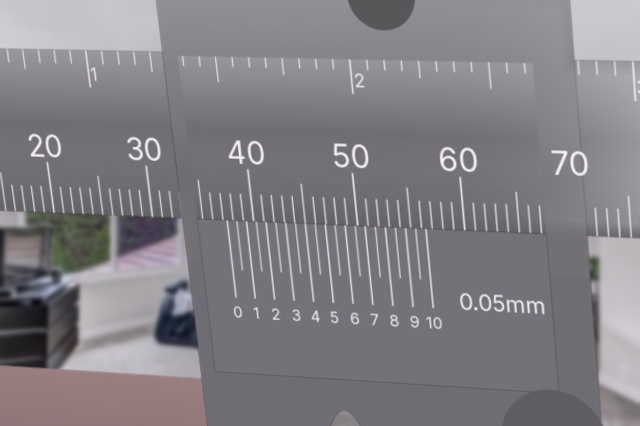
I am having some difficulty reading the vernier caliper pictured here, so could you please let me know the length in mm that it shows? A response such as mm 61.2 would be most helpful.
mm 37.4
